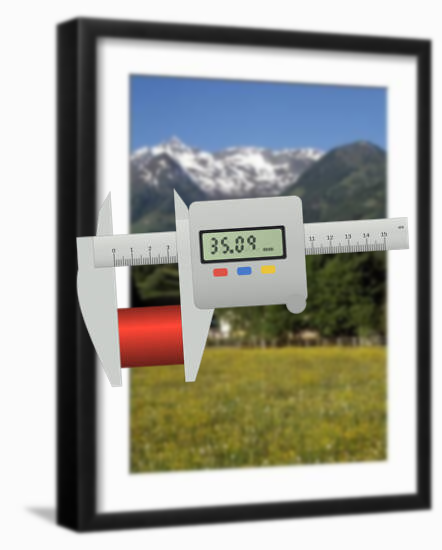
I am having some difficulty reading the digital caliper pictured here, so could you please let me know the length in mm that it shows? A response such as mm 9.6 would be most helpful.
mm 35.09
